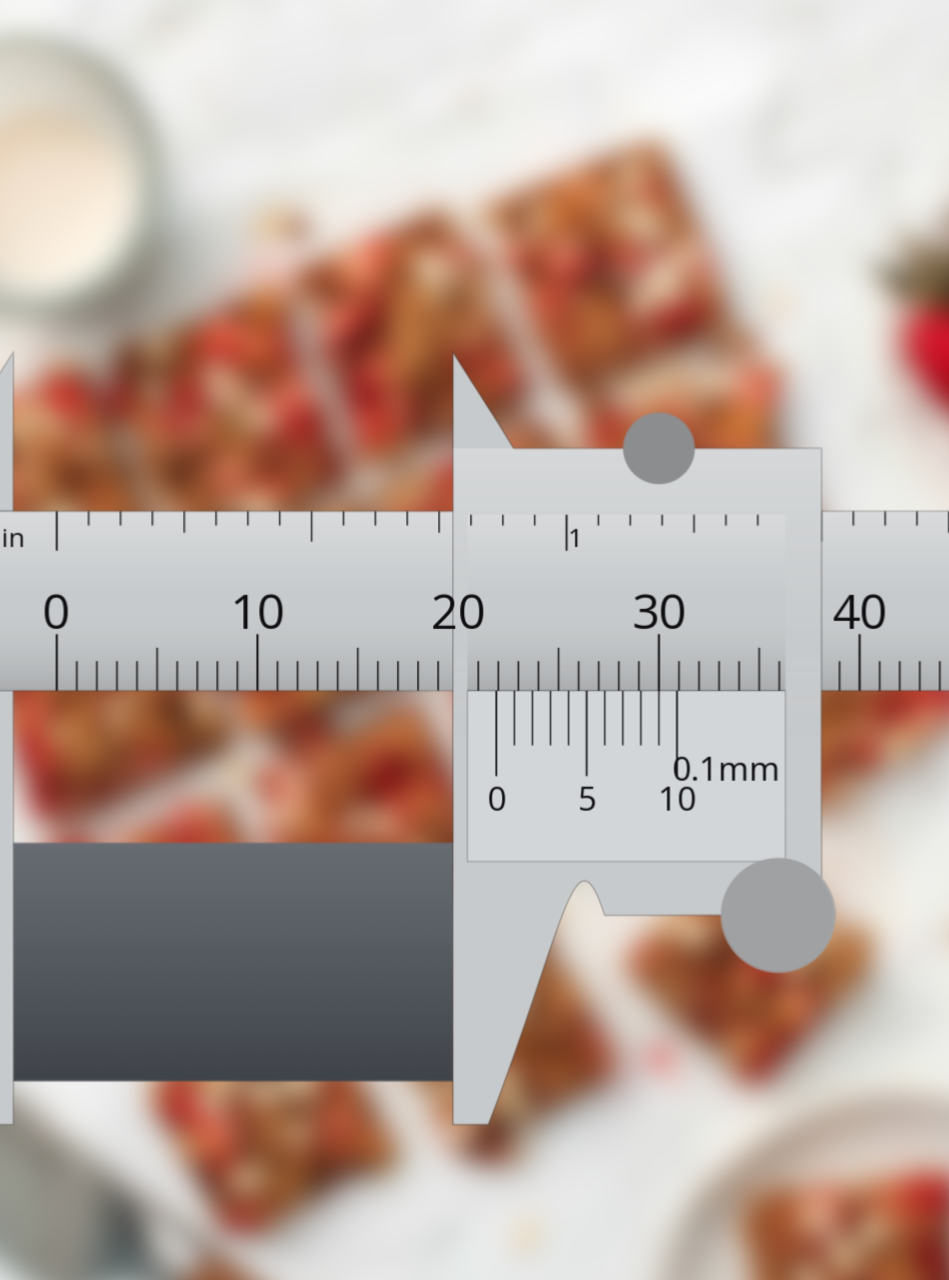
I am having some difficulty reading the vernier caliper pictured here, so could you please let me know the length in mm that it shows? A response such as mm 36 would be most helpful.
mm 21.9
